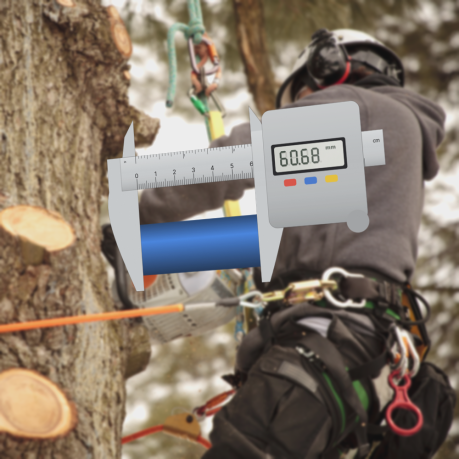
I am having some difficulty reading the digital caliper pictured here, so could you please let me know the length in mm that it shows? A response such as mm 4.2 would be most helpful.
mm 60.68
